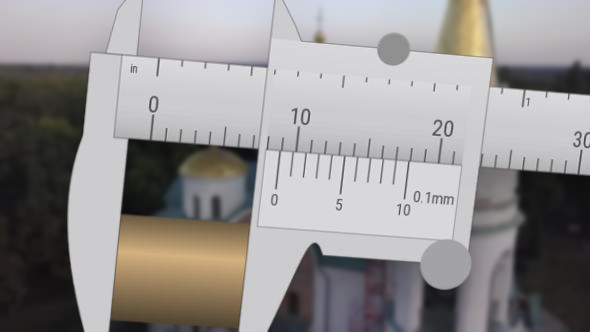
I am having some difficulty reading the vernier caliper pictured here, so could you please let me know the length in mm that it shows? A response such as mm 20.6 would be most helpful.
mm 8.9
